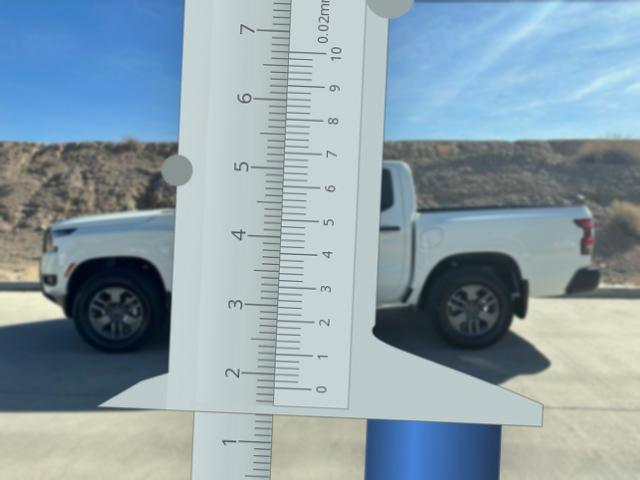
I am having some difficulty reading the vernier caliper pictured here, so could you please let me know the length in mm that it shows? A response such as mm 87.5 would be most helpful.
mm 18.0
